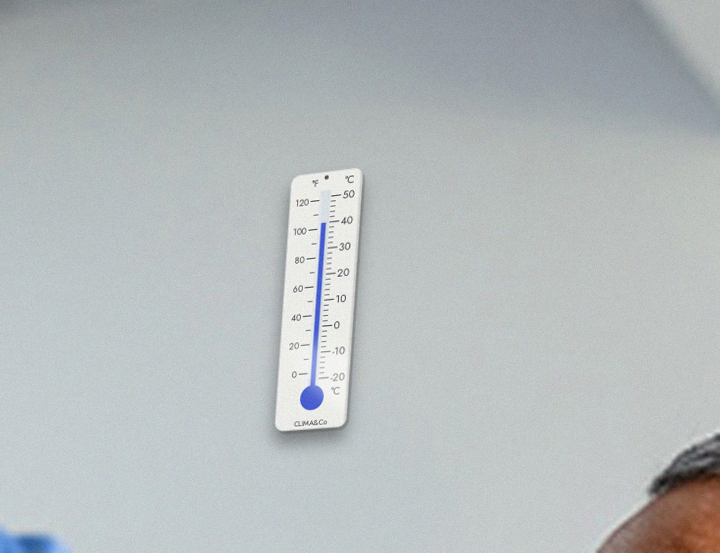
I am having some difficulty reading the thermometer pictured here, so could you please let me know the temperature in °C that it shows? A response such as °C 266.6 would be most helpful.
°C 40
